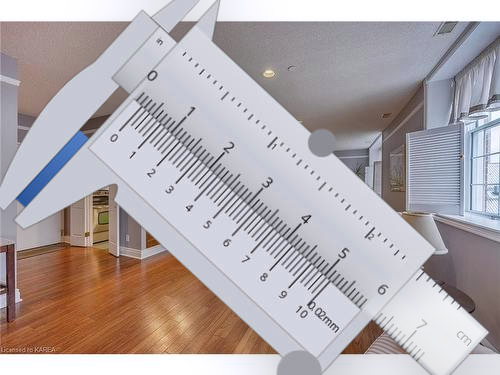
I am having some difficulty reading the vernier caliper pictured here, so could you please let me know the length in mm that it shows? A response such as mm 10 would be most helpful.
mm 2.5
